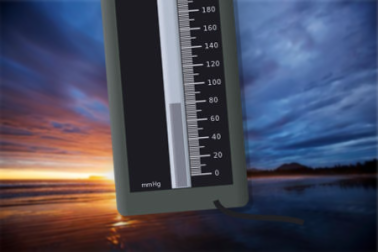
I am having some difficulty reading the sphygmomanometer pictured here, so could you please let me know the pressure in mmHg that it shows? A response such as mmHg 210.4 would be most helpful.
mmHg 80
